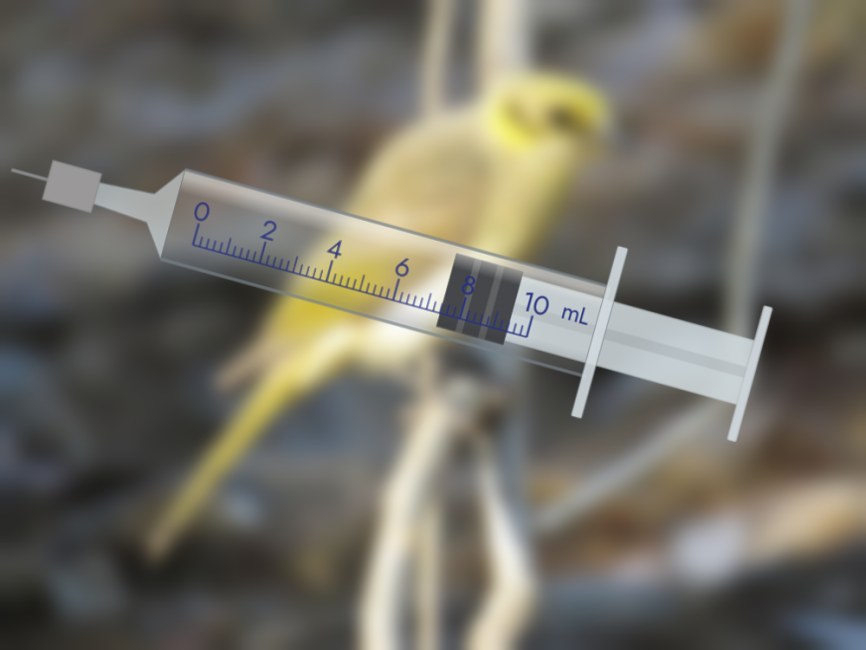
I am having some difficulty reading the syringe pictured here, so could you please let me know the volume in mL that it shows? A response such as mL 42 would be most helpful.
mL 7.4
